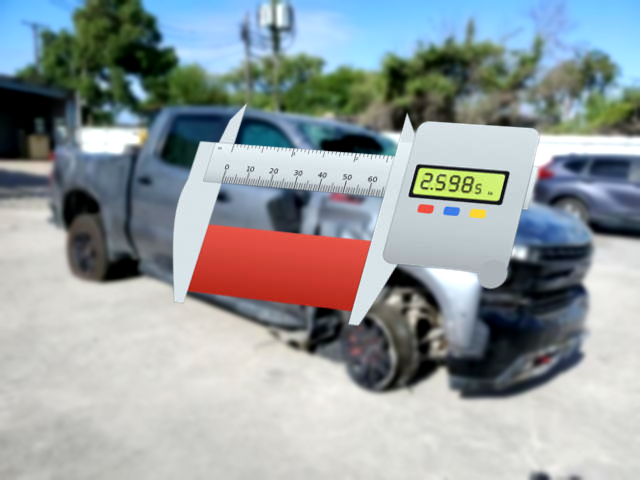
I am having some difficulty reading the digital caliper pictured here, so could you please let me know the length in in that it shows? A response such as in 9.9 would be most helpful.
in 2.5985
